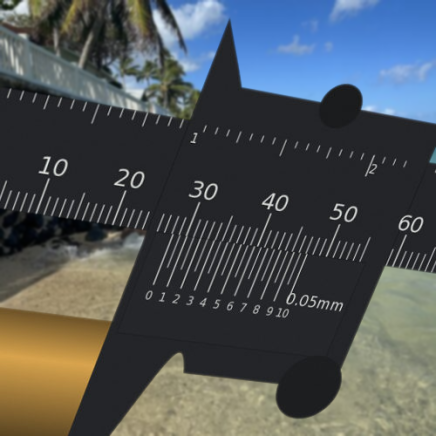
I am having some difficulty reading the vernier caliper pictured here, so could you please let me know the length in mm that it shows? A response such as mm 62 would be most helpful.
mm 28.2
